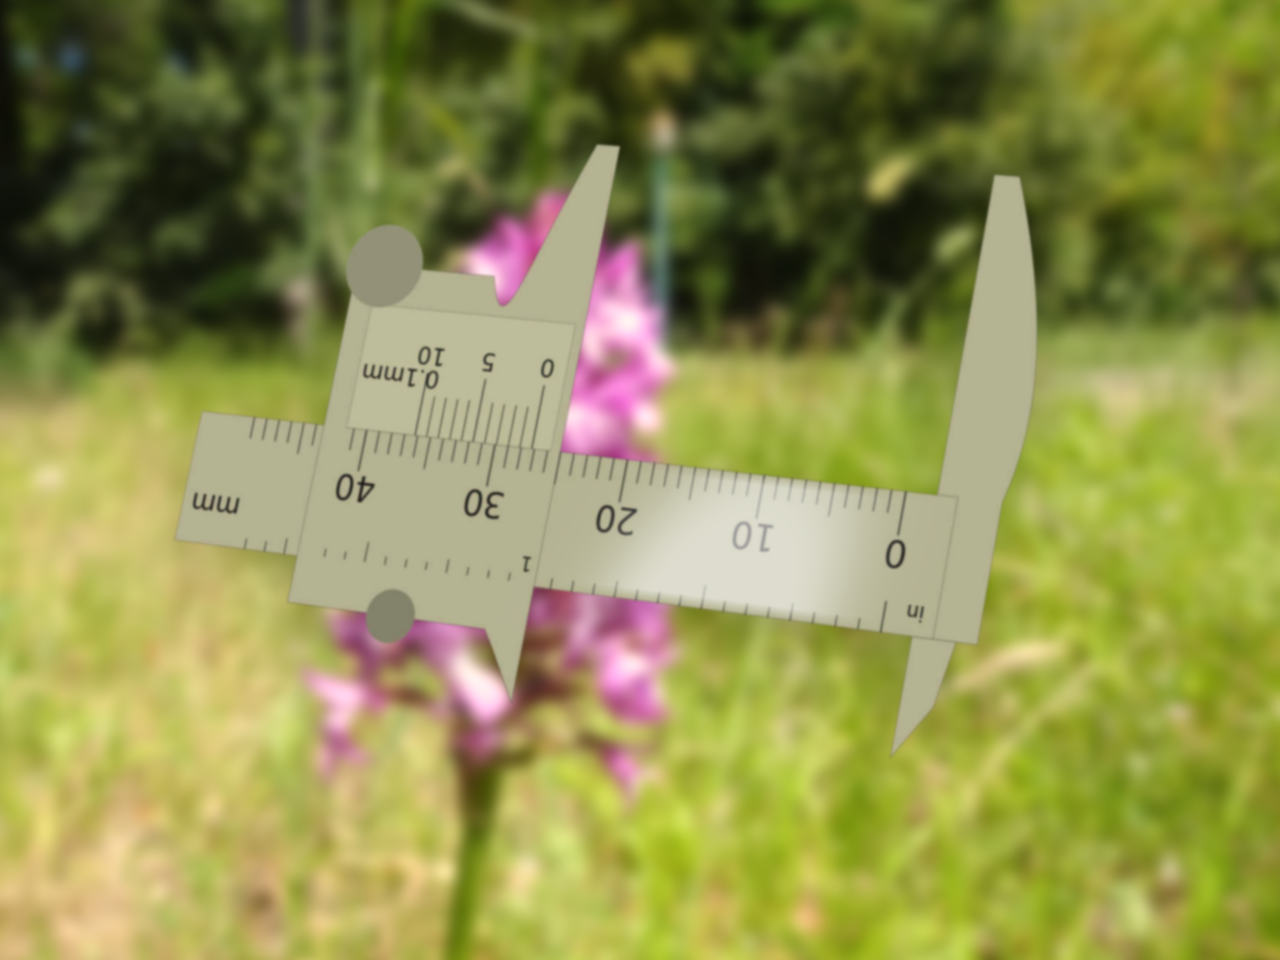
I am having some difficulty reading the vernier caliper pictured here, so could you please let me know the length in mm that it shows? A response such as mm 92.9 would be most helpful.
mm 27.2
